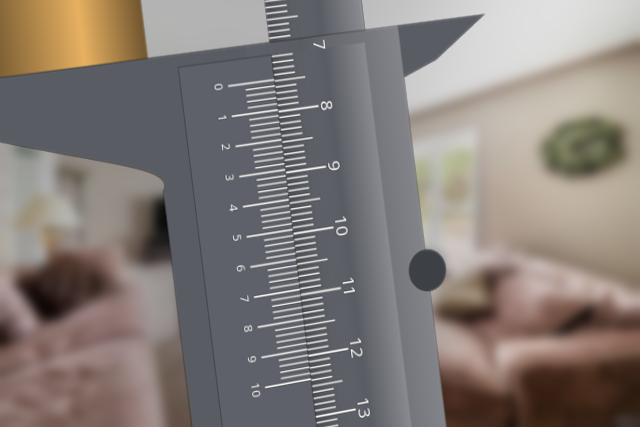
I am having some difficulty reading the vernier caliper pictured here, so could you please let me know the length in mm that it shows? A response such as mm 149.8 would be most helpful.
mm 74.8
